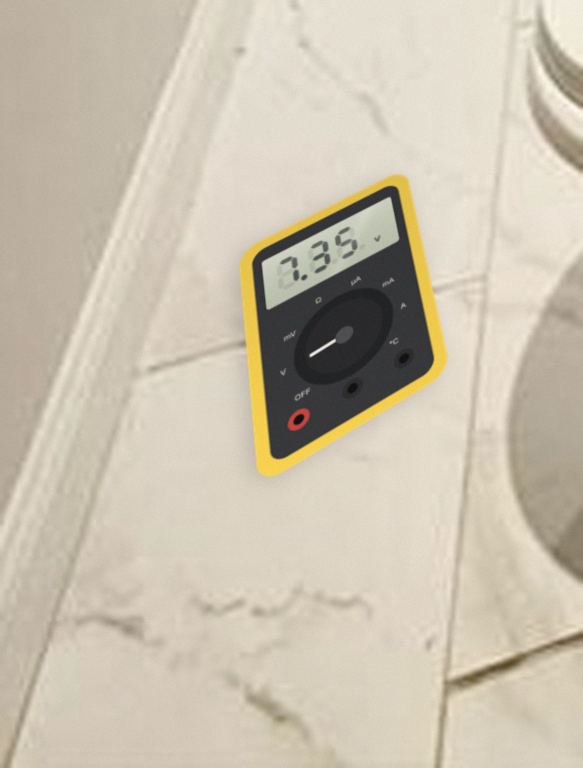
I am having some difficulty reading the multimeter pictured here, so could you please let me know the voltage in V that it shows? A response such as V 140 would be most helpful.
V 7.35
